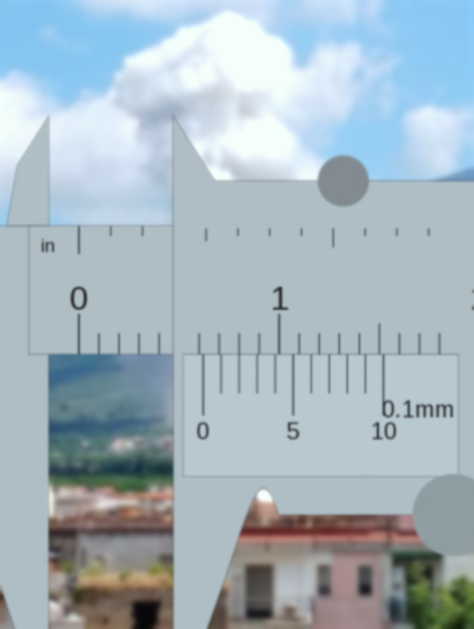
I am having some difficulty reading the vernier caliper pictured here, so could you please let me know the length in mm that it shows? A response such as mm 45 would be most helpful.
mm 6.2
